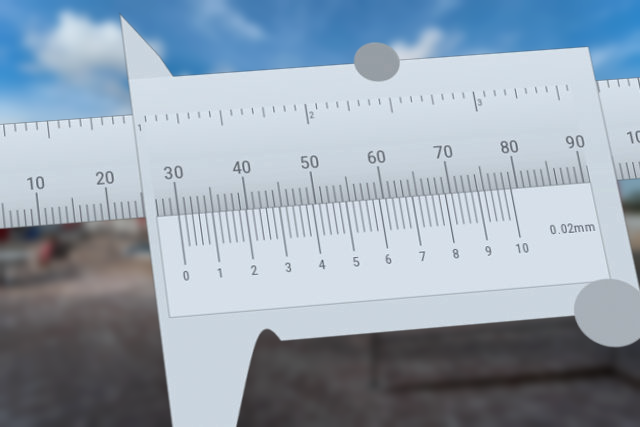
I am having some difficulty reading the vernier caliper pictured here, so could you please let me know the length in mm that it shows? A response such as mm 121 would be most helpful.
mm 30.0
